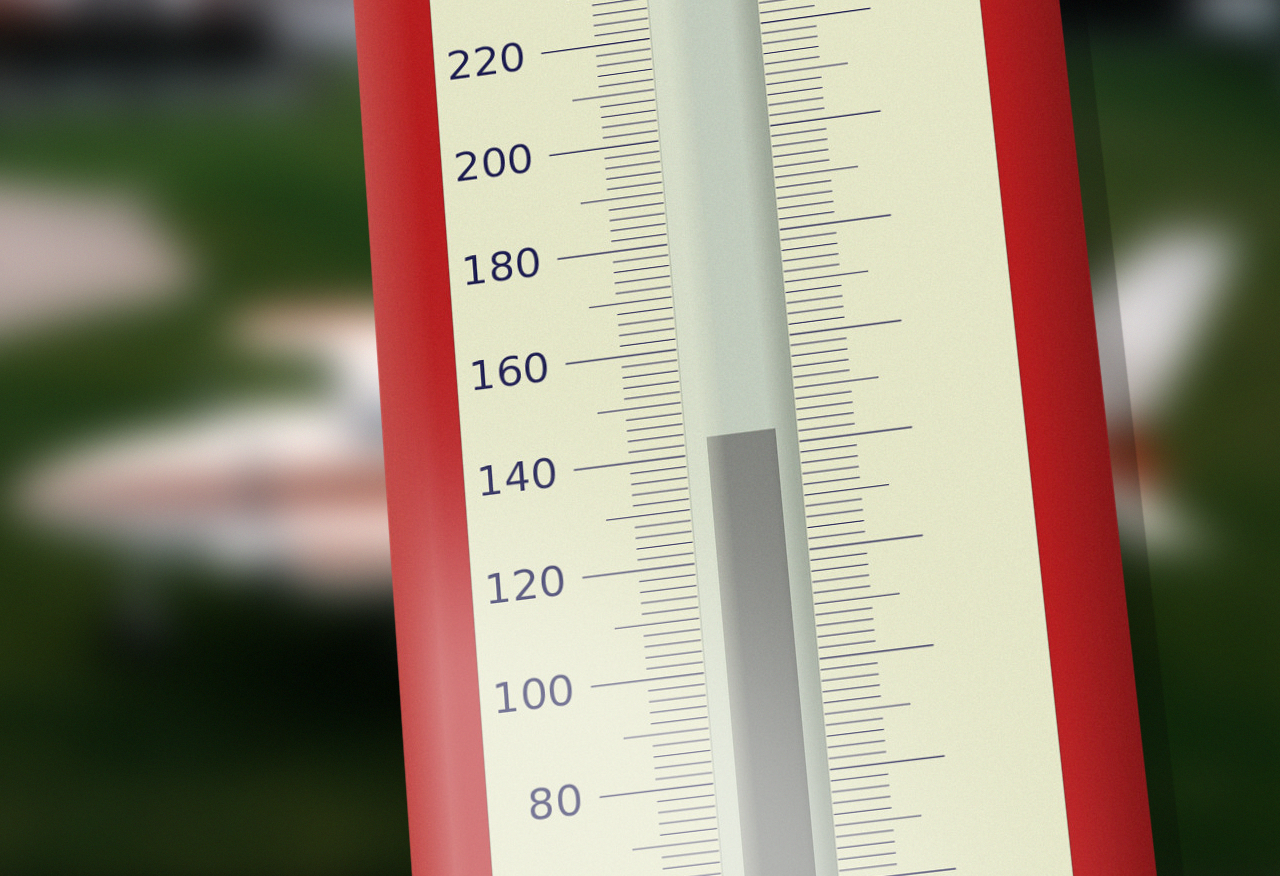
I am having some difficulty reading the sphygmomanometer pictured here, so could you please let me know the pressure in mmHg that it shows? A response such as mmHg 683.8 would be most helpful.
mmHg 143
